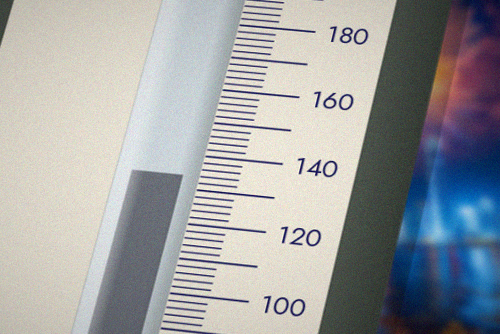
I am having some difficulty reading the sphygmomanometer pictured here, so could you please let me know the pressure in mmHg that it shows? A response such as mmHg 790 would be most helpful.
mmHg 134
